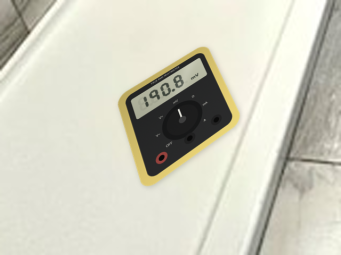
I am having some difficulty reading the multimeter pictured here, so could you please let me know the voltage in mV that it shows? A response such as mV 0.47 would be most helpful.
mV 190.8
